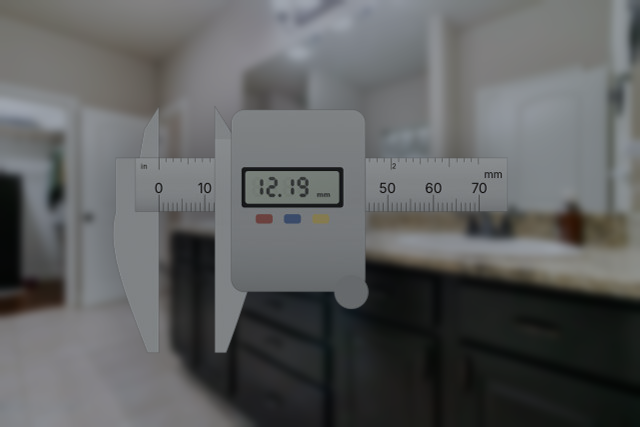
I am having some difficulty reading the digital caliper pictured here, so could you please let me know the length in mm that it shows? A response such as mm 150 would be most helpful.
mm 12.19
